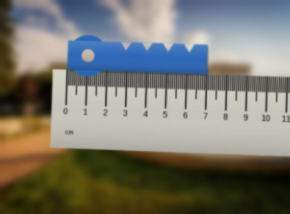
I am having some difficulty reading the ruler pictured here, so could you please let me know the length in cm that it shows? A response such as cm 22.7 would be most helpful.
cm 7
